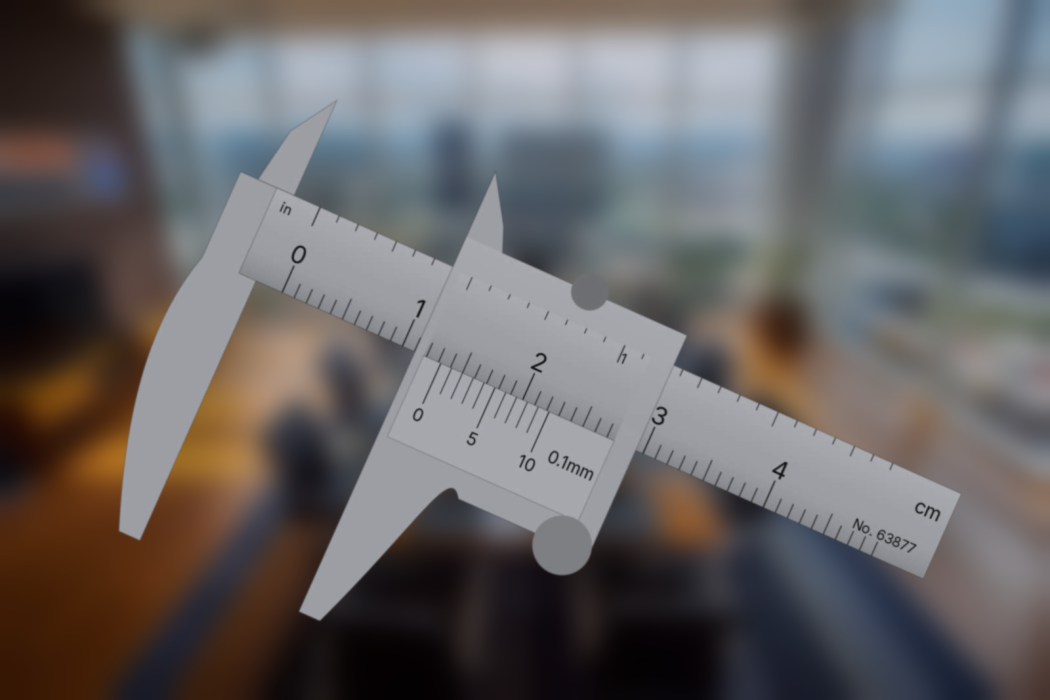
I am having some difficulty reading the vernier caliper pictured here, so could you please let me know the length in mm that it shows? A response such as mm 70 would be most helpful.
mm 13.2
